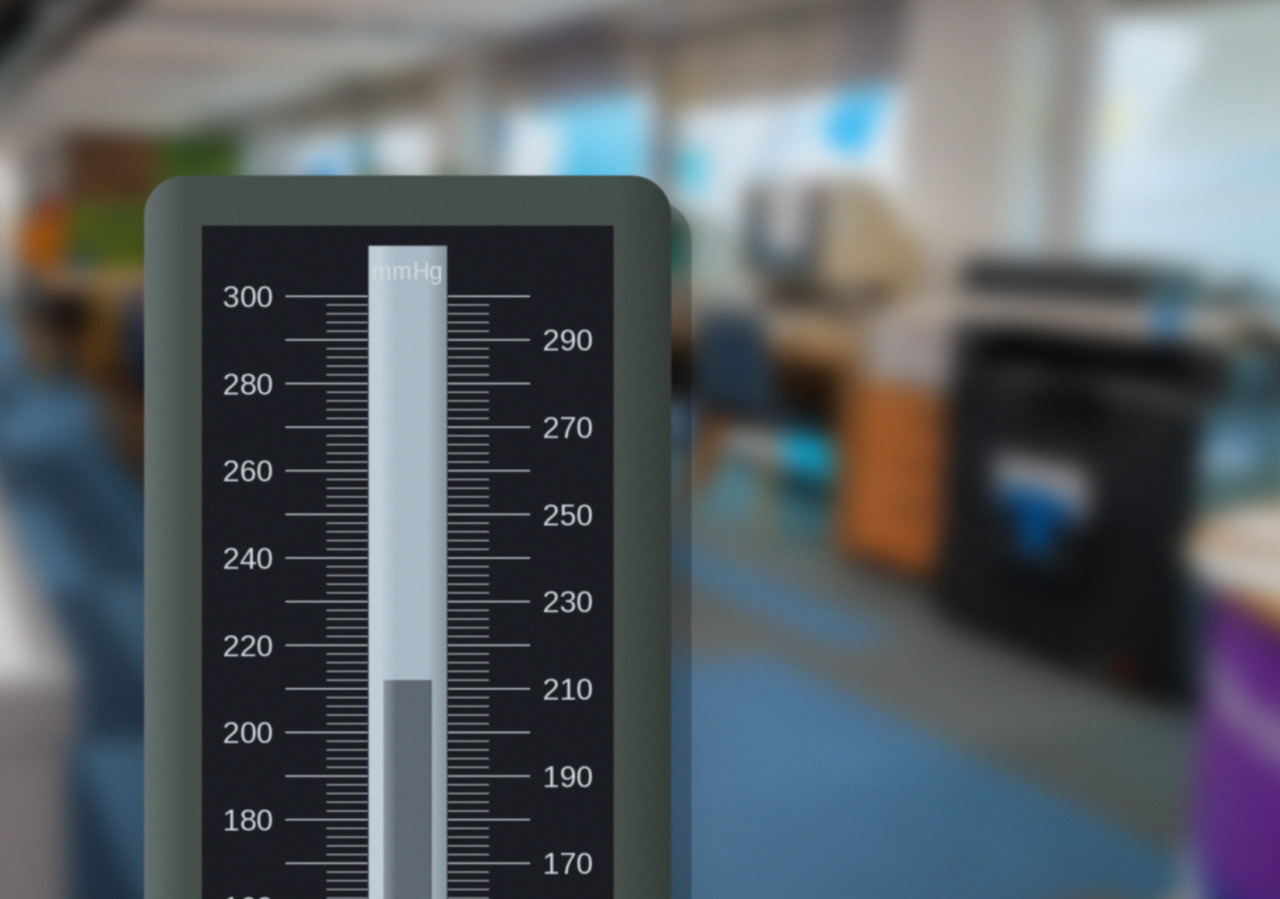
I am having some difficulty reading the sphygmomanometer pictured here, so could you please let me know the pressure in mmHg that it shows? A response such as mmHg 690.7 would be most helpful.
mmHg 212
